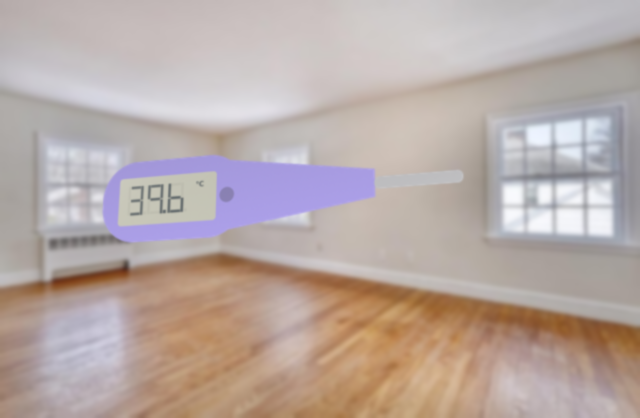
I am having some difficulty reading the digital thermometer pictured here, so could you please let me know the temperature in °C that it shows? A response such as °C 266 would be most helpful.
°C 39.6
